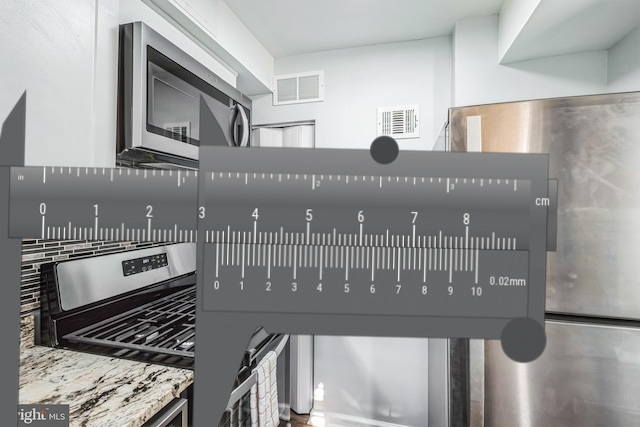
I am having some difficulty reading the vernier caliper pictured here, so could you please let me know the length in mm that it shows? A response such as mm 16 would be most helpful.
mm 33.0
